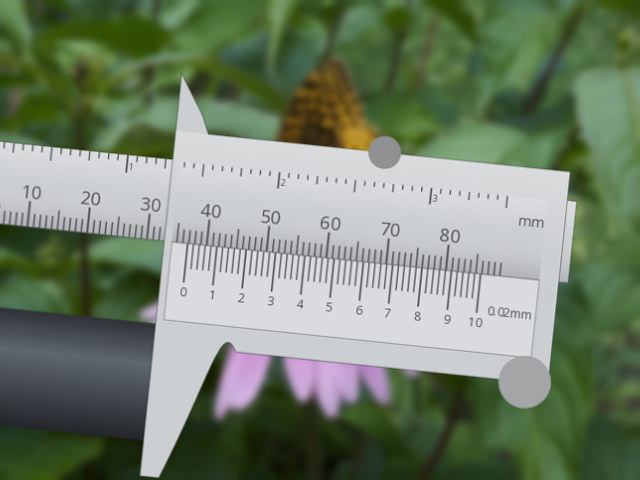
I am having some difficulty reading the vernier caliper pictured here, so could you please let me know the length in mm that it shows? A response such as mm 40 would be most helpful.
mm 36.8
